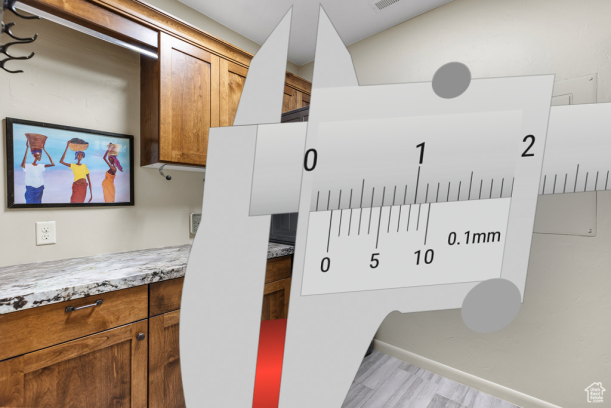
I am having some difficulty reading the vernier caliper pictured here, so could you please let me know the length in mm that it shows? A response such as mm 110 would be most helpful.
mm 2.4
